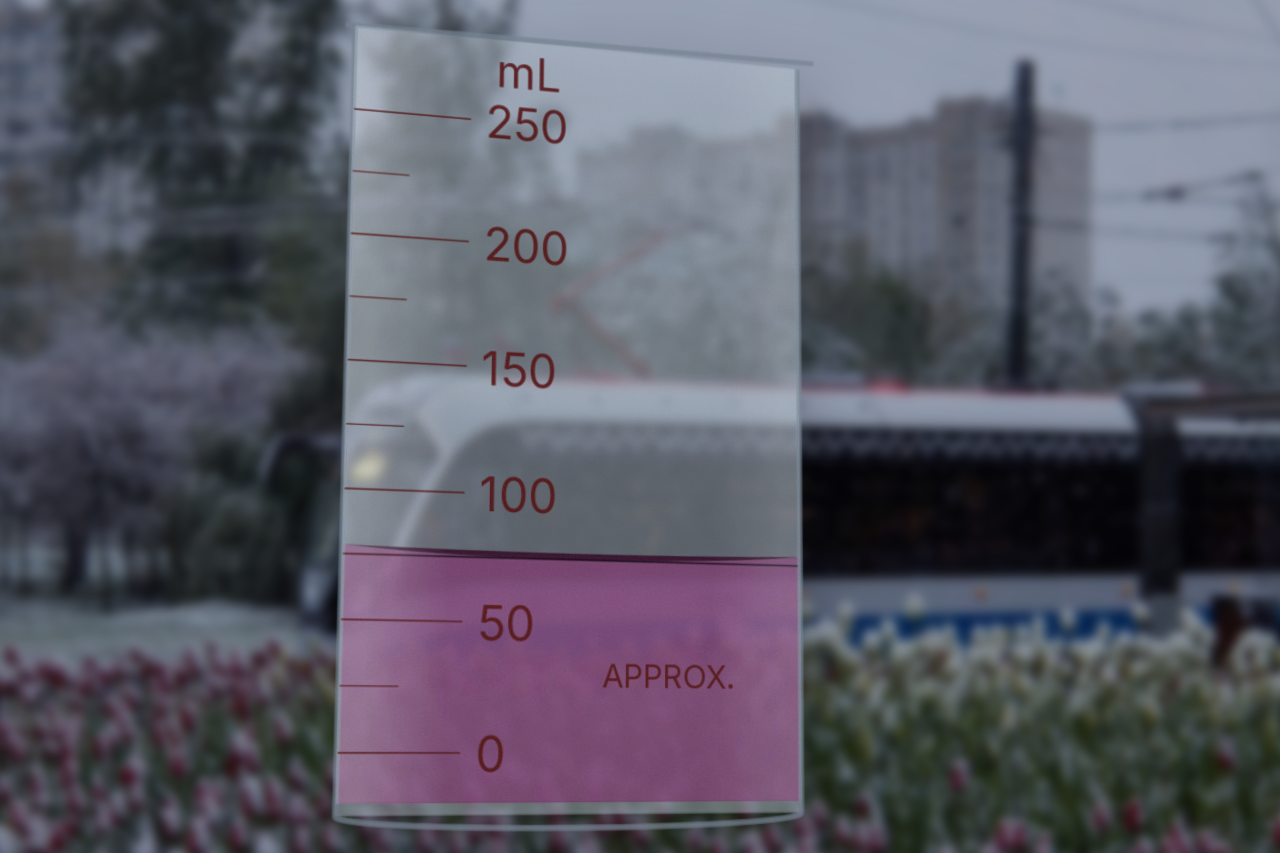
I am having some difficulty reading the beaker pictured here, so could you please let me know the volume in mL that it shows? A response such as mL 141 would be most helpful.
mL 75
